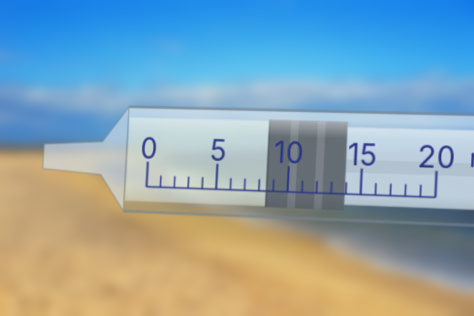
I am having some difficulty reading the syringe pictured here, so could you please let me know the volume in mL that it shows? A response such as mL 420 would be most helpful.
mL 8.5
